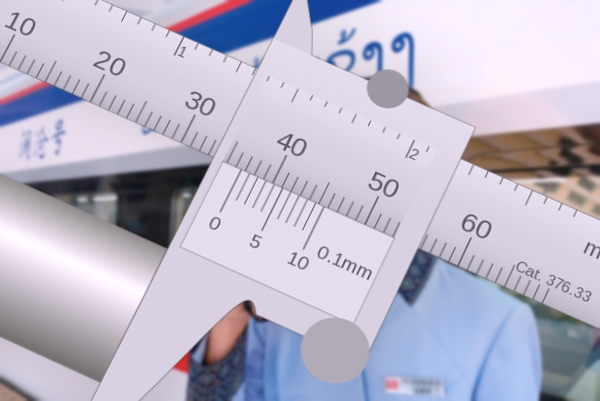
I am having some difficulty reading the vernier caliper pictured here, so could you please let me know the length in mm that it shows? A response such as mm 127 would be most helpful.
mm 36.6
